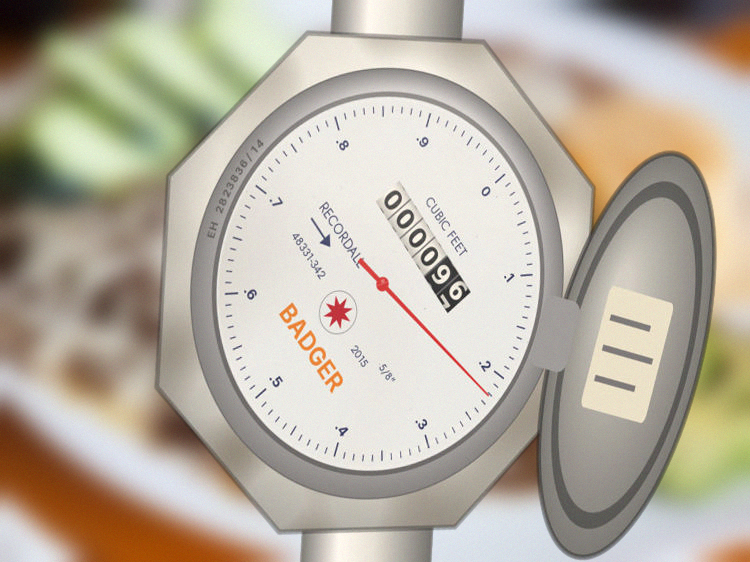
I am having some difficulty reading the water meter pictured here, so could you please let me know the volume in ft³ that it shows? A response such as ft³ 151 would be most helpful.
ft³ 96.22
